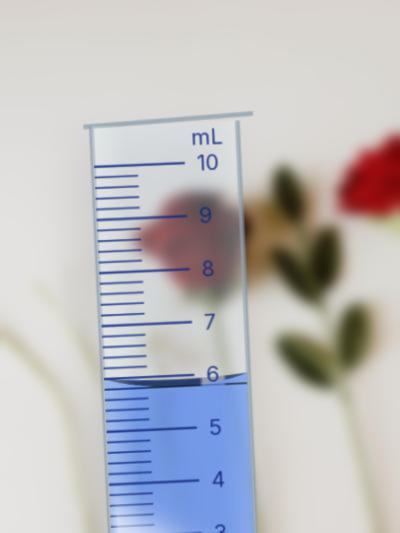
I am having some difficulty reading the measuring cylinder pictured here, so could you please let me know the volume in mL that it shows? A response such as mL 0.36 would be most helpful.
mL 5.8
